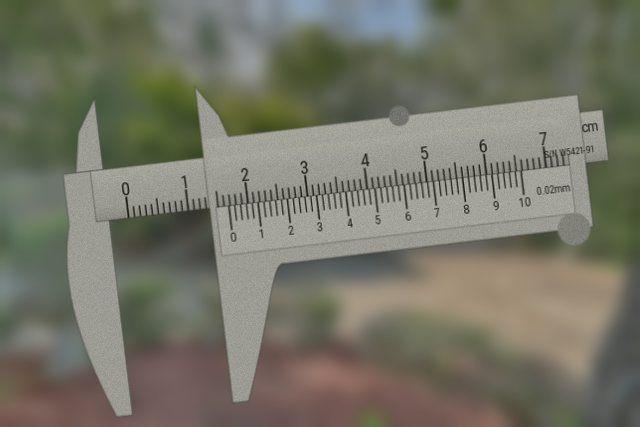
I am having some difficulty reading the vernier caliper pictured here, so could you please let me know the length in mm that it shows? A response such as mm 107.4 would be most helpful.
mm 16.8
